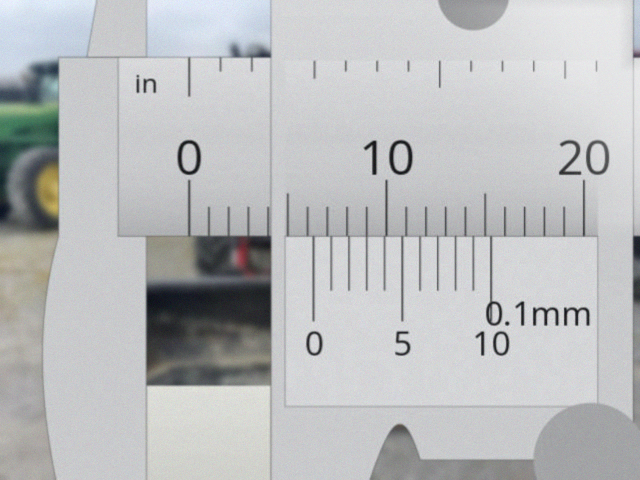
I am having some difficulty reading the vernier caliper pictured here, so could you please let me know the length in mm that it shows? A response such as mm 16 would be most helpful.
mm 6.3
